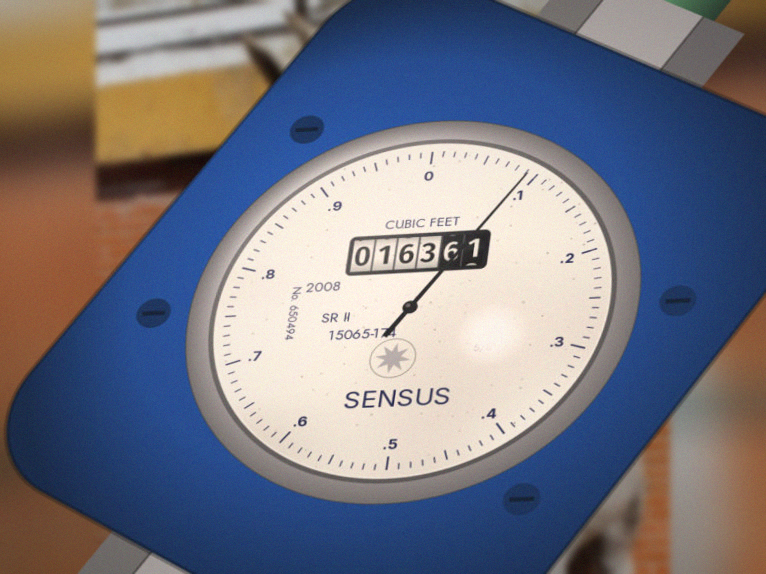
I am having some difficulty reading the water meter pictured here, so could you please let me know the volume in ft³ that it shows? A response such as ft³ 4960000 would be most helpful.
ft³ 16361.09
